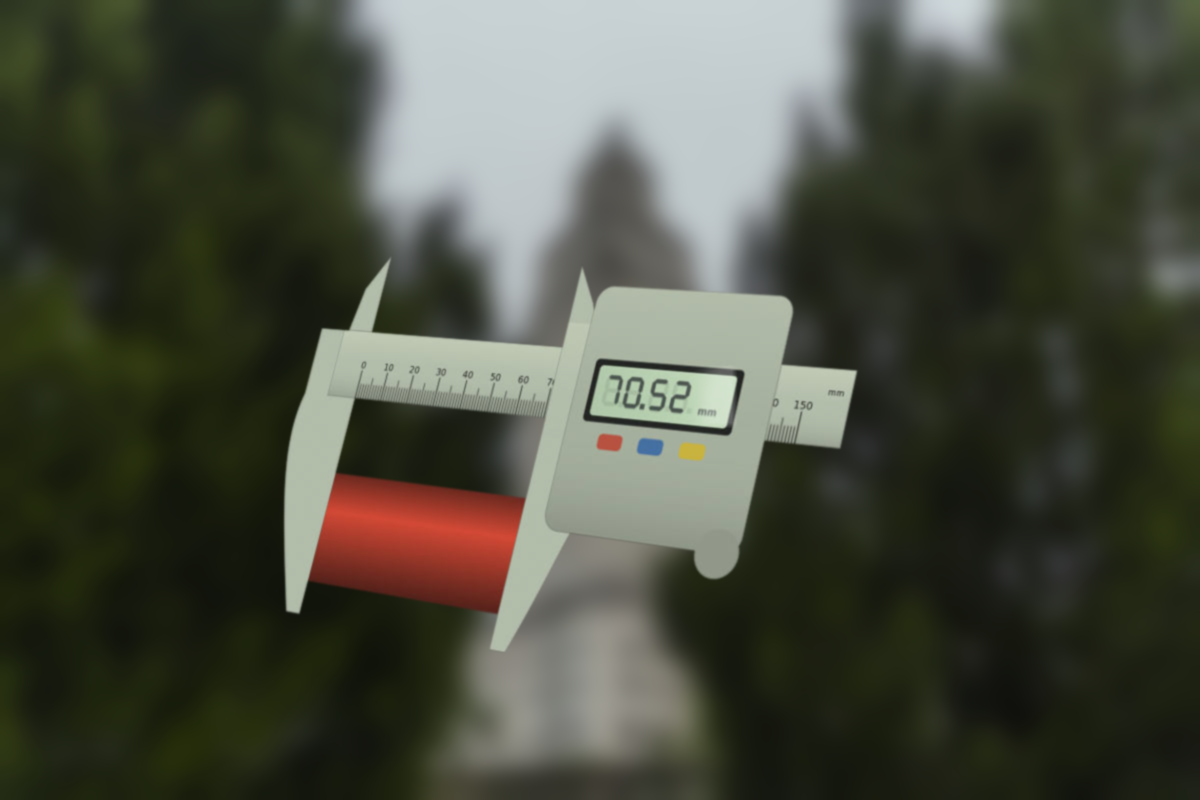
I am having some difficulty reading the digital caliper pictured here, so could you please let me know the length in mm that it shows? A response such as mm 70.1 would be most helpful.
mm 70.52
